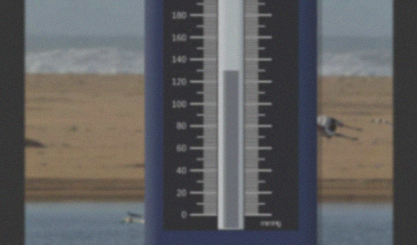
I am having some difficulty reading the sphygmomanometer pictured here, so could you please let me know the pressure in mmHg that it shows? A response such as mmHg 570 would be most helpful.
mmHg 130
